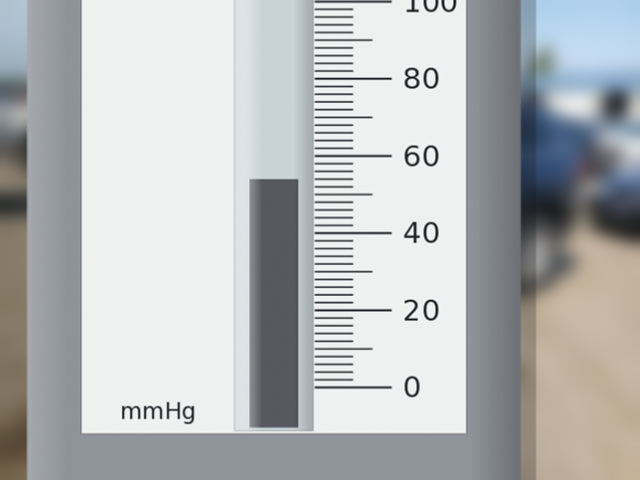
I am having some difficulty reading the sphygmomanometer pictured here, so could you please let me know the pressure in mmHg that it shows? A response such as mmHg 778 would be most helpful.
mmHg 54
